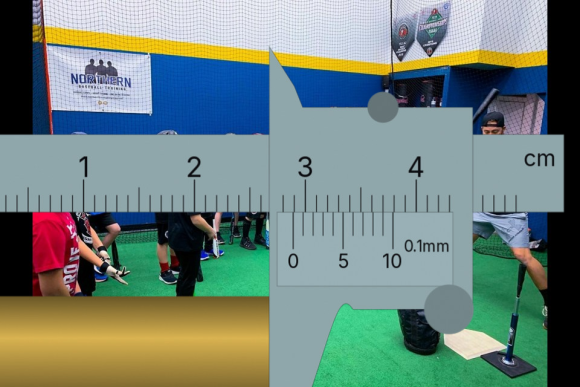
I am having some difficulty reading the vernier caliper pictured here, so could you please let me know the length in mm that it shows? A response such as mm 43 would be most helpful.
mm 28.9
